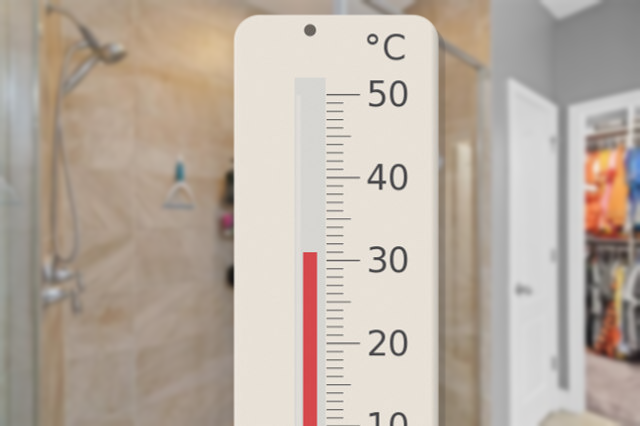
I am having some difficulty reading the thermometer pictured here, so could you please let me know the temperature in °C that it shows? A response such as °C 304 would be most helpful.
°C 31
